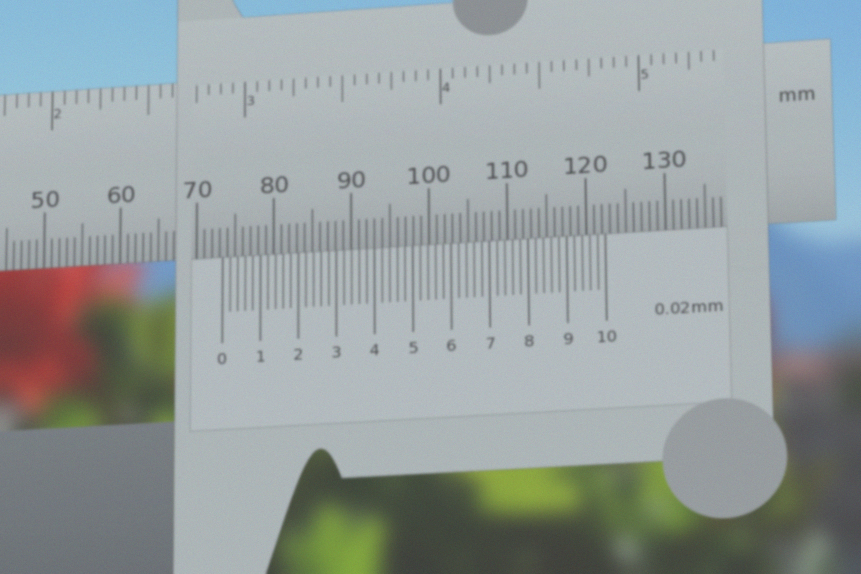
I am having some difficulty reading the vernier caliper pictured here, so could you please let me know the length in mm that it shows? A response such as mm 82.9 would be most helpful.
mm 73.4
